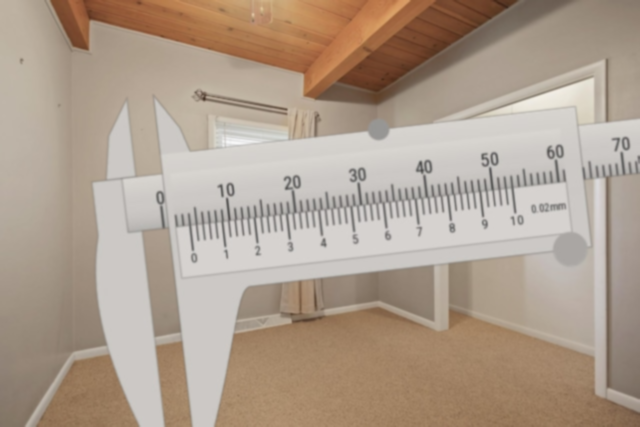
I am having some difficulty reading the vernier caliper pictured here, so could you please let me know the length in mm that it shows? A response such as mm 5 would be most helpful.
mm 4.0
